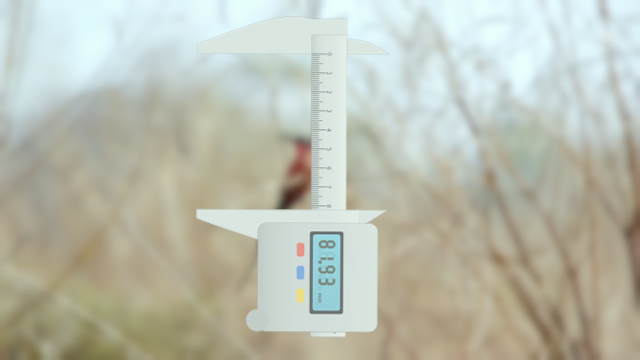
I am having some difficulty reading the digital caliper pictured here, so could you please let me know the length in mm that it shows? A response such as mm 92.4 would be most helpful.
mm 81.93
